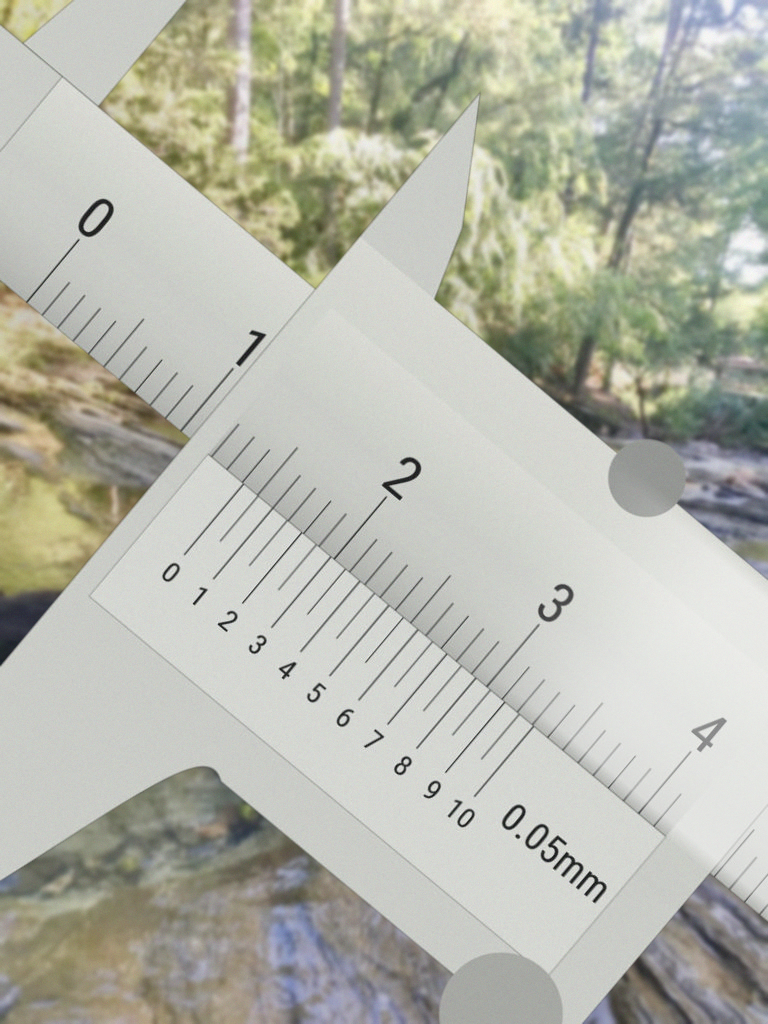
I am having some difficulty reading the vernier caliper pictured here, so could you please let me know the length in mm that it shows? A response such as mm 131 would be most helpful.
mm 14.1
